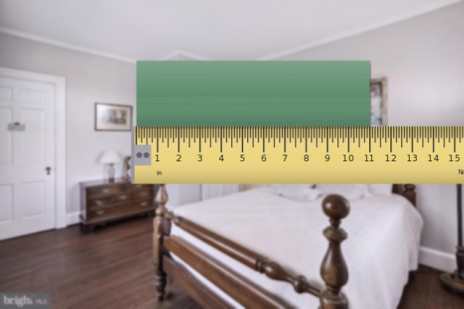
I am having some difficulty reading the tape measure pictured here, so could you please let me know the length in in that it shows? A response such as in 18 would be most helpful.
in 11
